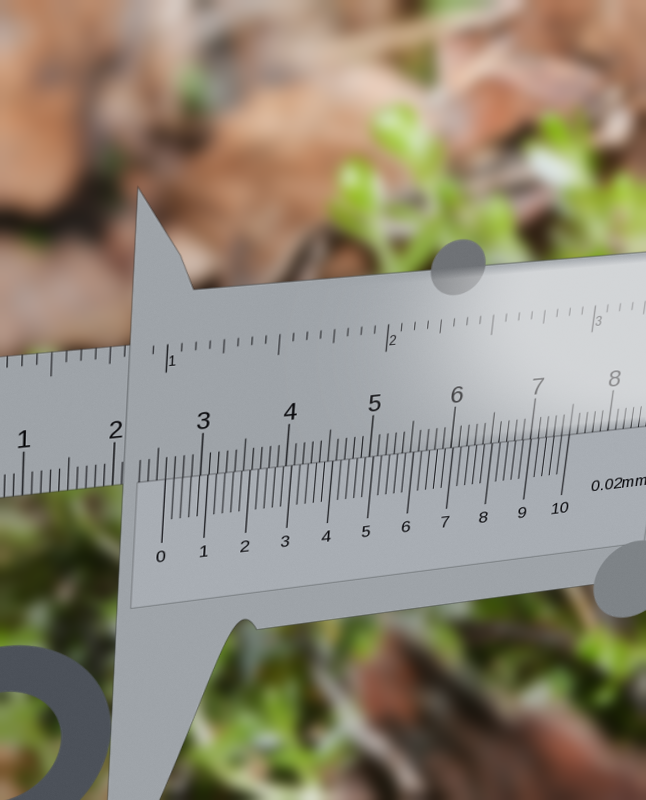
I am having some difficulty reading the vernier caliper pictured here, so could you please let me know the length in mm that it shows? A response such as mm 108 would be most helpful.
mm 26.0
